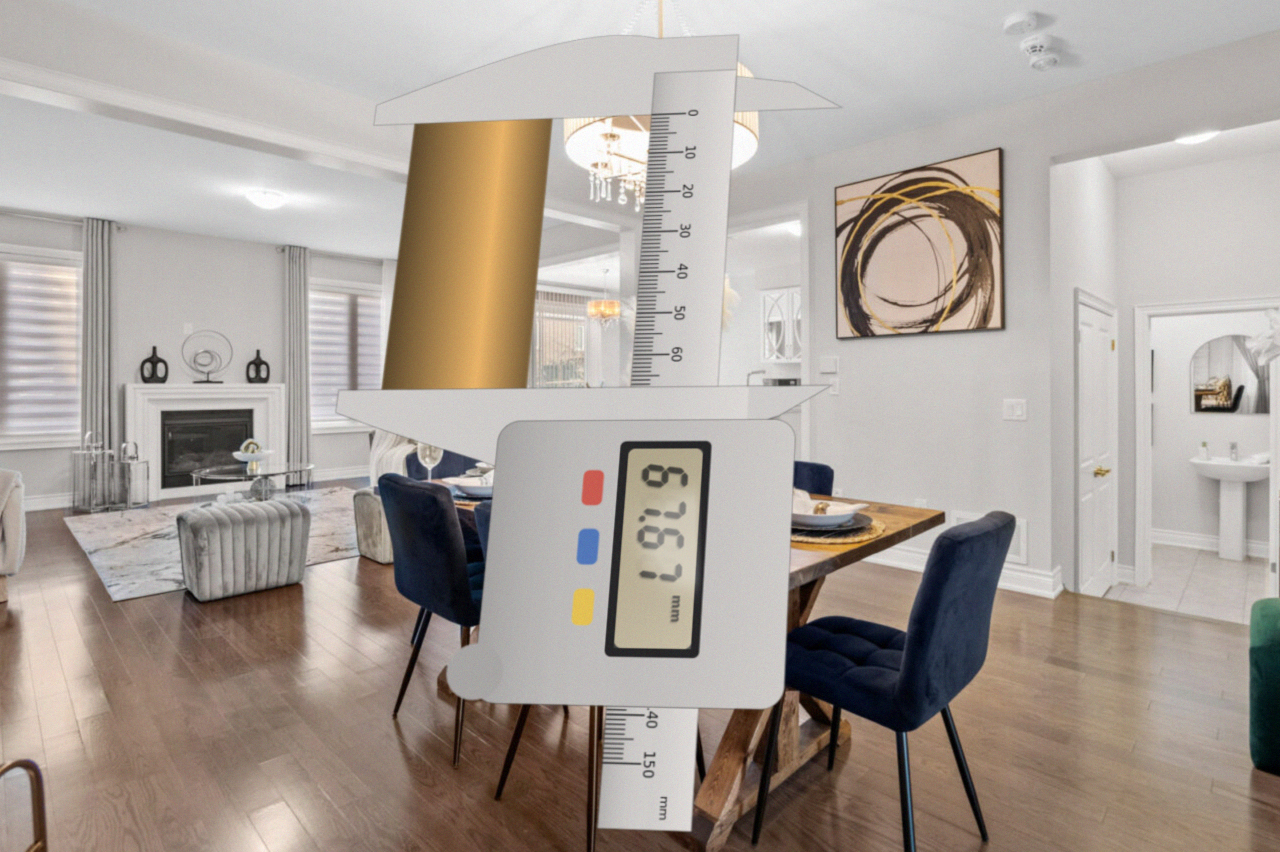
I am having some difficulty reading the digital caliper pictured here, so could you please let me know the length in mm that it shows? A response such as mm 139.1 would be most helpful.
mm 67.67
